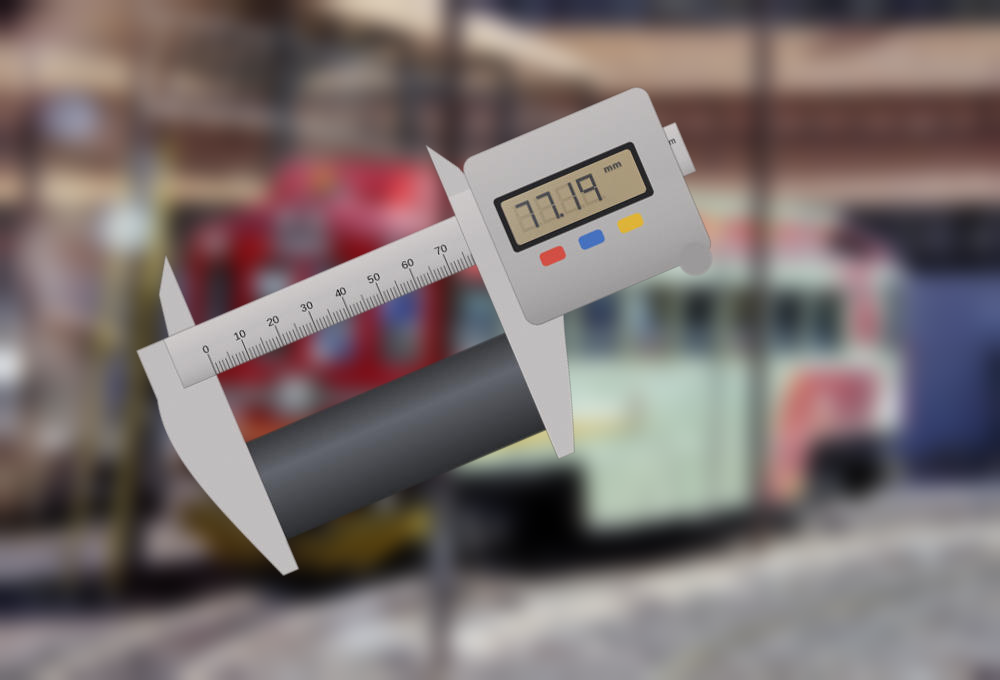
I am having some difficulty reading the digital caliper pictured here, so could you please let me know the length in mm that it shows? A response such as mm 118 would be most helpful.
mm 77.19
